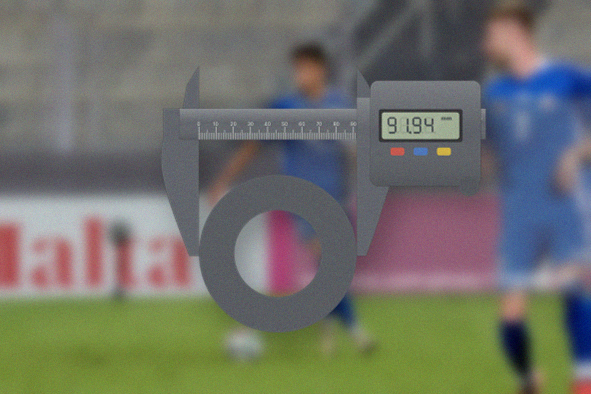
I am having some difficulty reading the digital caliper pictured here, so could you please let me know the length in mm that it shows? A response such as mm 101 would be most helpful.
mm 91.94
